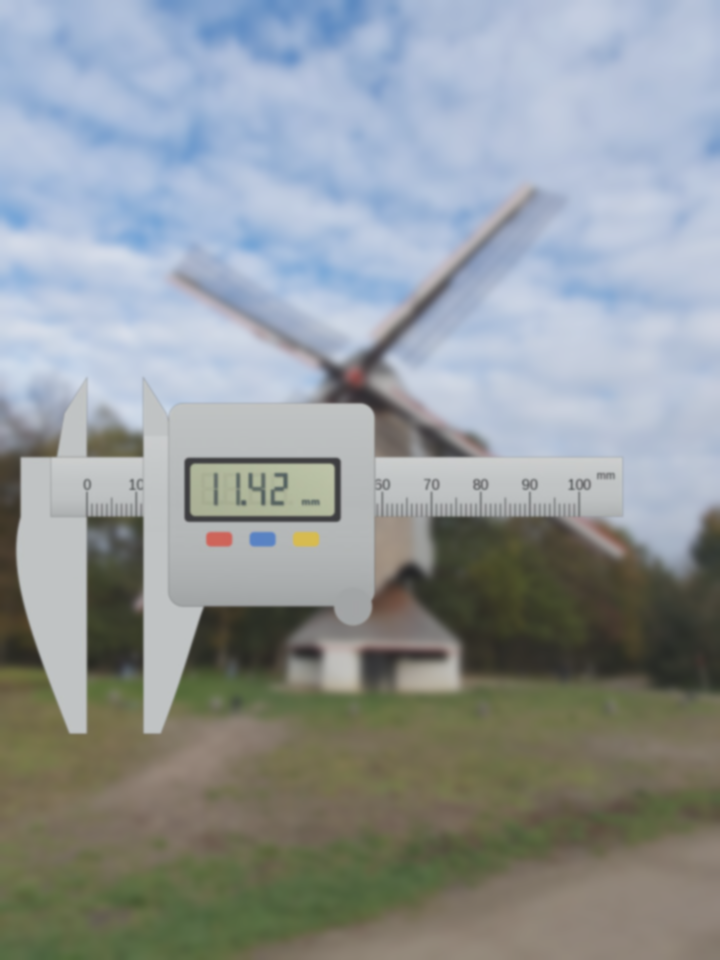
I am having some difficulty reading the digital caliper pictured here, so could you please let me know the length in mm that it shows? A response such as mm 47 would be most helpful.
mm 11.42
